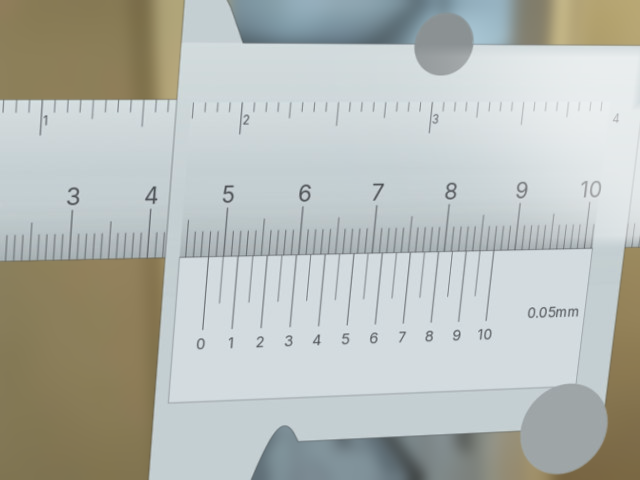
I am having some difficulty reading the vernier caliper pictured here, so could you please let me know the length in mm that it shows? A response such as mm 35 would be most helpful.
mm 48.0
